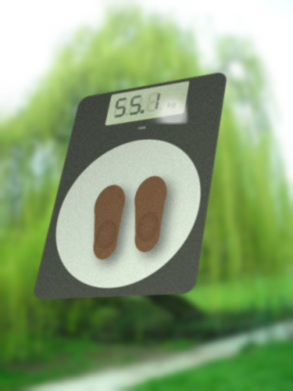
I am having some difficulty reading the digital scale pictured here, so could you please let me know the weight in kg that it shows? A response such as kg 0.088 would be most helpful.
kg 55.1
